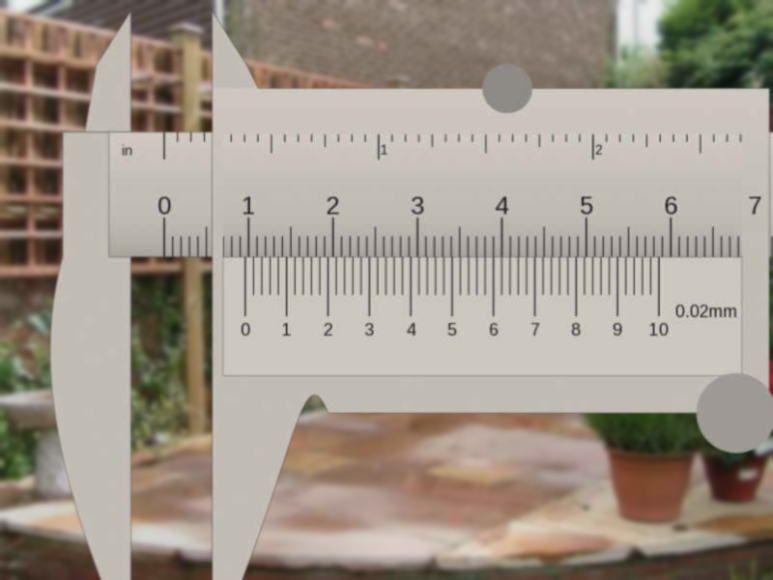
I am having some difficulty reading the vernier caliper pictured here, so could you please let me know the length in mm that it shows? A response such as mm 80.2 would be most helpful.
mm 9.6
